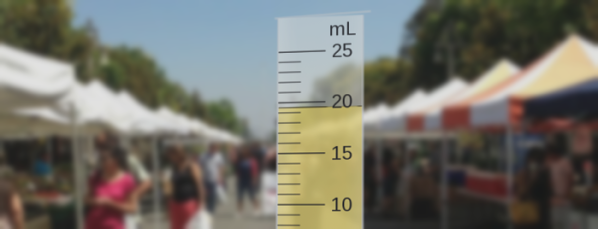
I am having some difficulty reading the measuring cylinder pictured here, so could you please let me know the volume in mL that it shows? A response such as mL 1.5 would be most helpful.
mL 19.5
